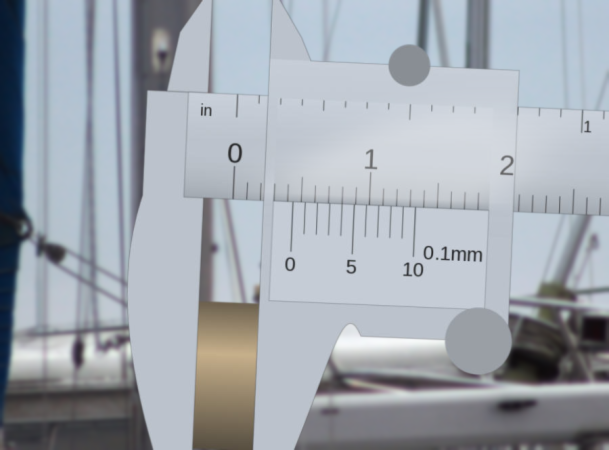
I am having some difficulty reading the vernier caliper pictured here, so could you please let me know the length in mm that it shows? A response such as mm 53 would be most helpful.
mm 4.4
